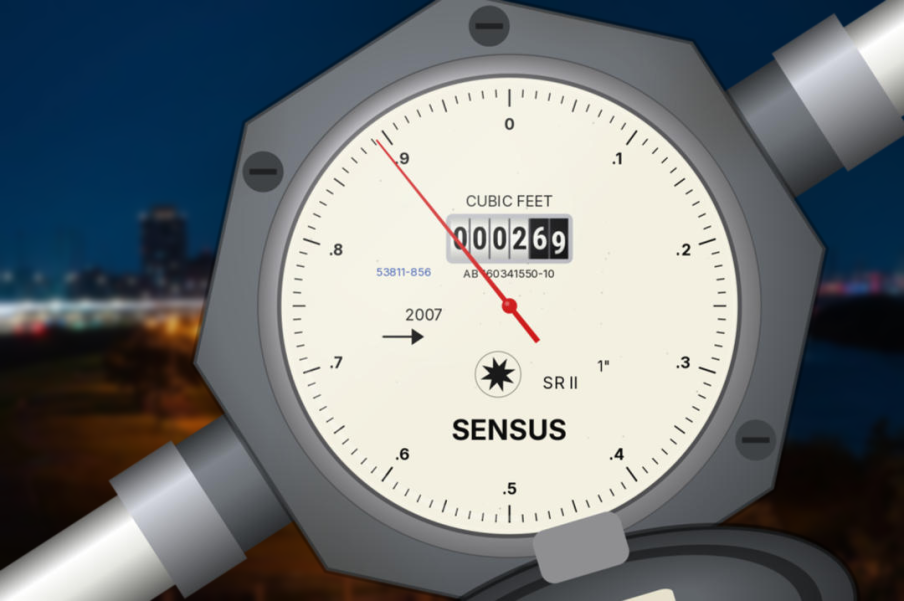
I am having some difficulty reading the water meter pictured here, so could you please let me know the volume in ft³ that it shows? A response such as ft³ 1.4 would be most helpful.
ft³ 268.89
